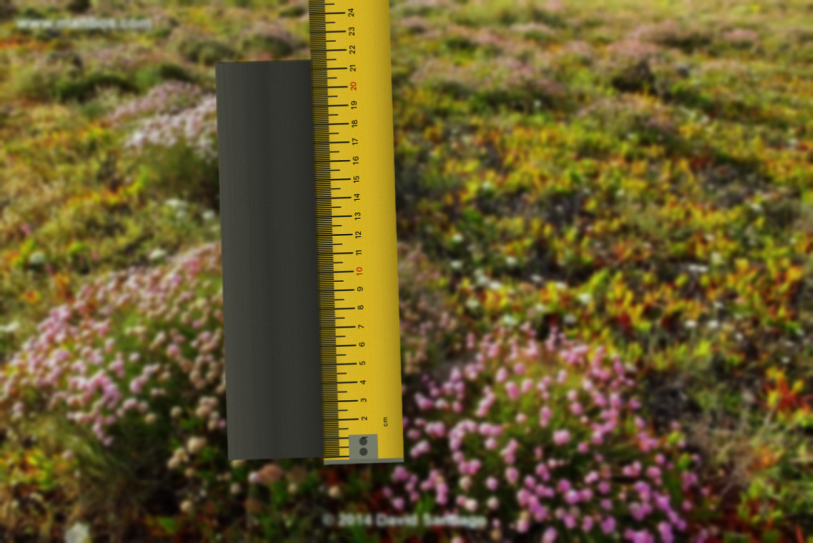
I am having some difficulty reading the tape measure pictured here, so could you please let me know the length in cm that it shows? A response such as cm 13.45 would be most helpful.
cm 21.5
